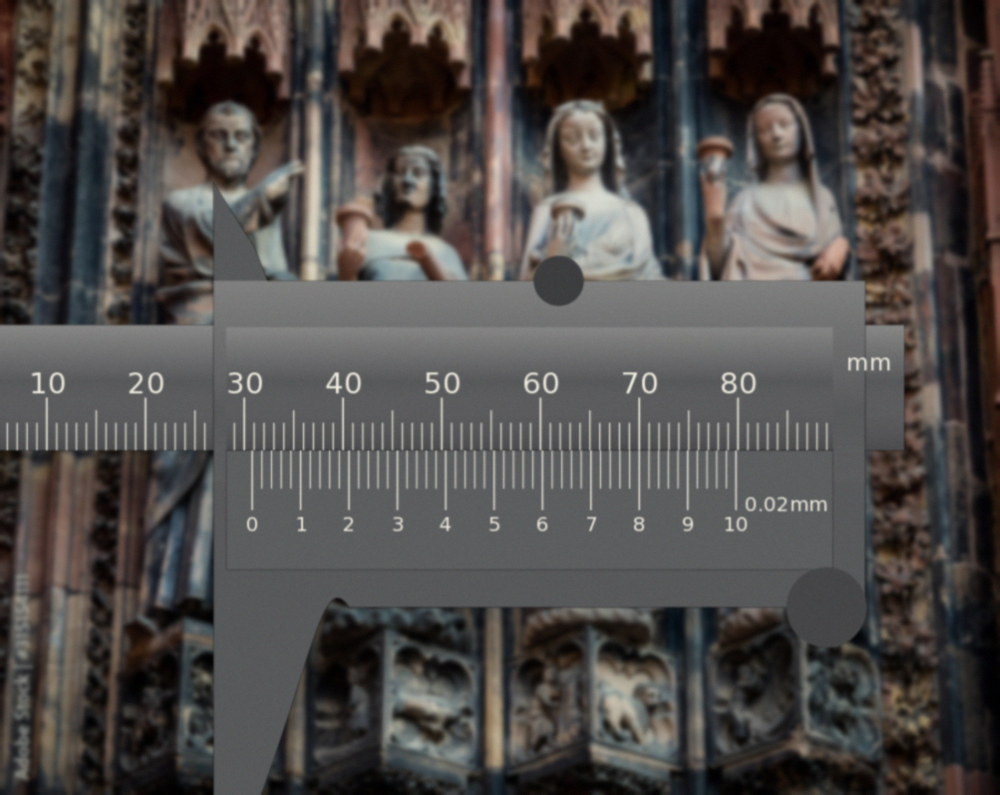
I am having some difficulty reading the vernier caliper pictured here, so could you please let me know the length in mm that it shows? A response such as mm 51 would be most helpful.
mm 30.8
